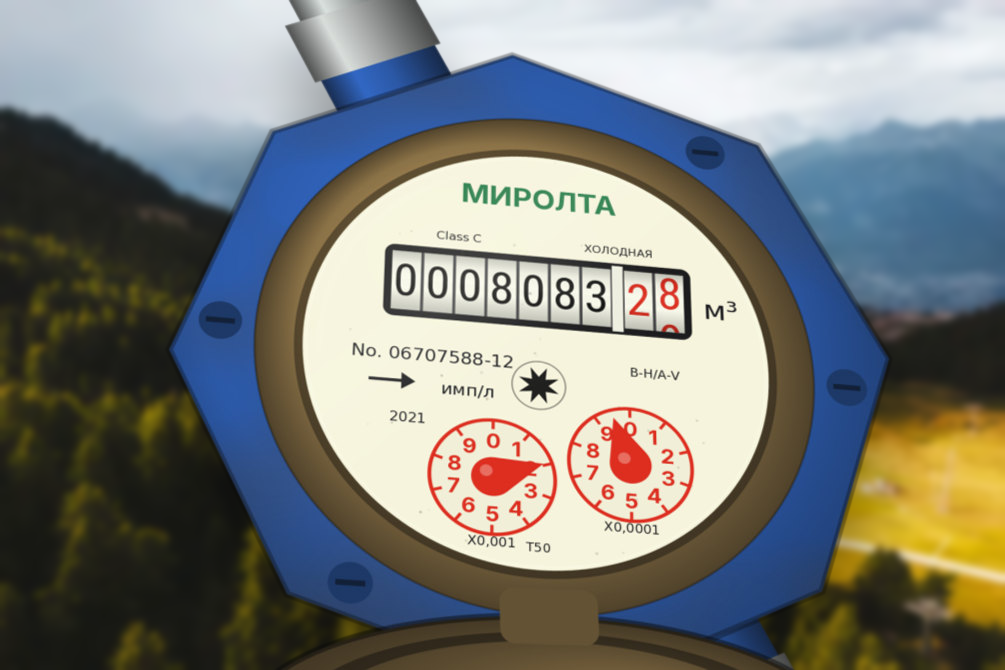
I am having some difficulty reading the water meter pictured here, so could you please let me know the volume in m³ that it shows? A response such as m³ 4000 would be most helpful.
m³ 8083.2819
